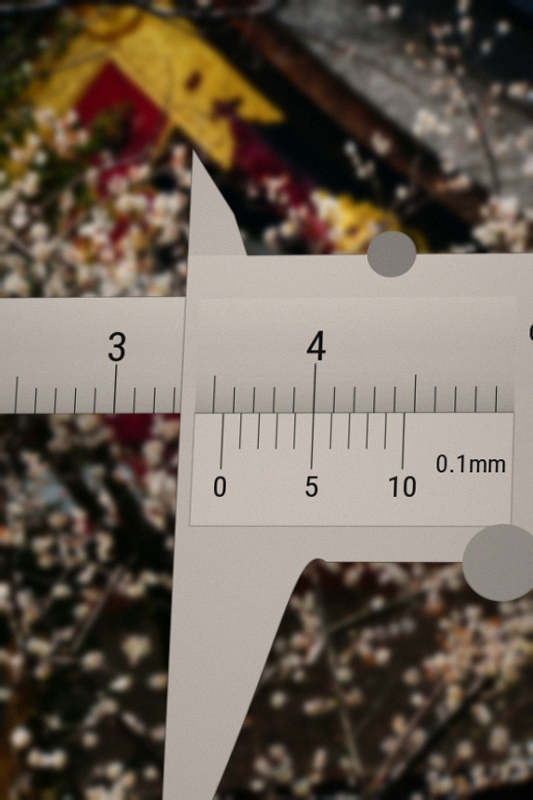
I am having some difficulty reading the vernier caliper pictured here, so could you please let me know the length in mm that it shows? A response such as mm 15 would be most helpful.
mm 35.5
